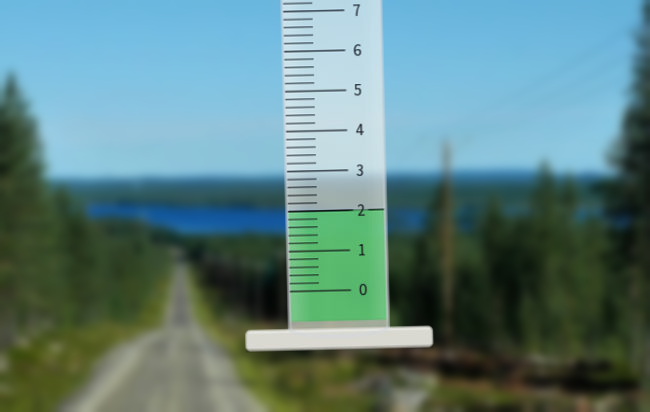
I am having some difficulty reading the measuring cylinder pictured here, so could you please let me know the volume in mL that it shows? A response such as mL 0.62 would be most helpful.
mL 2
